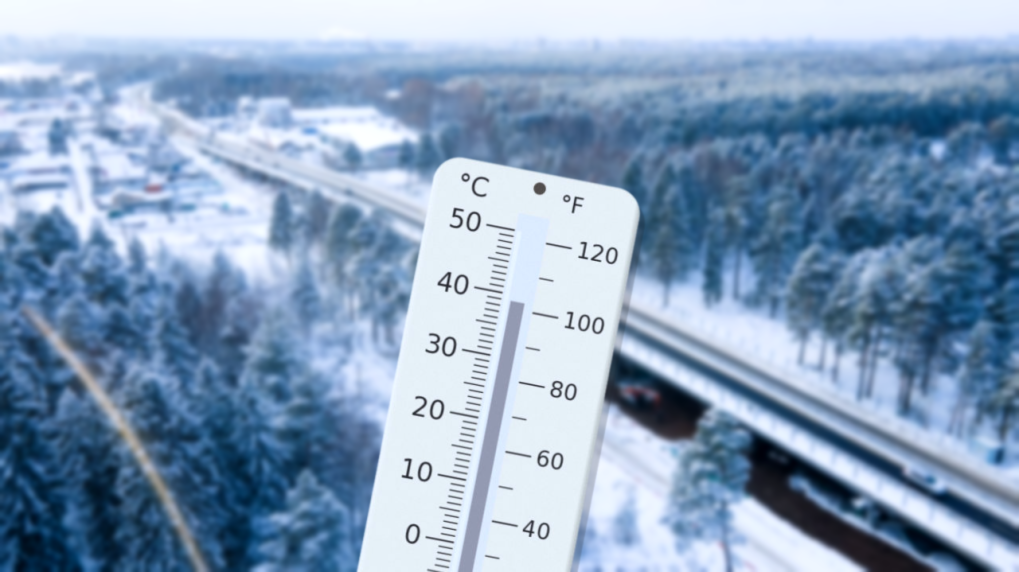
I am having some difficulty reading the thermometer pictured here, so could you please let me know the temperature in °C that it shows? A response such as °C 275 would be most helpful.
°C 39
